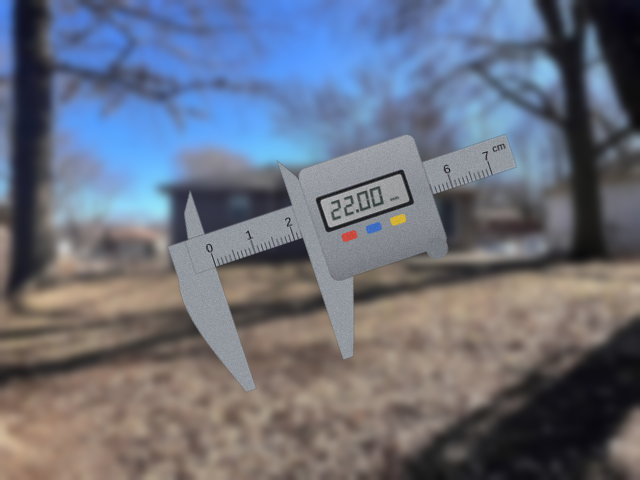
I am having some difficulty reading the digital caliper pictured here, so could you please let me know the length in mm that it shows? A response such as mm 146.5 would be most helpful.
mm 22.00
